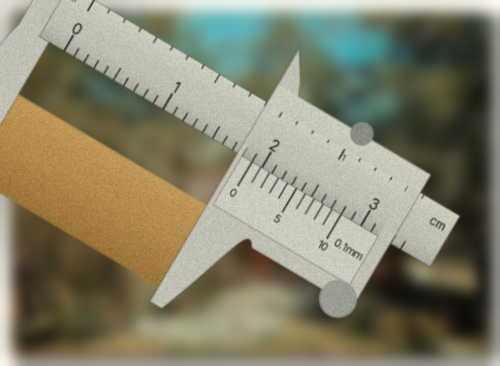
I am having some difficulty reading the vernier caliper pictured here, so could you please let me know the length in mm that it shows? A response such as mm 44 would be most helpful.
mm 19.0
